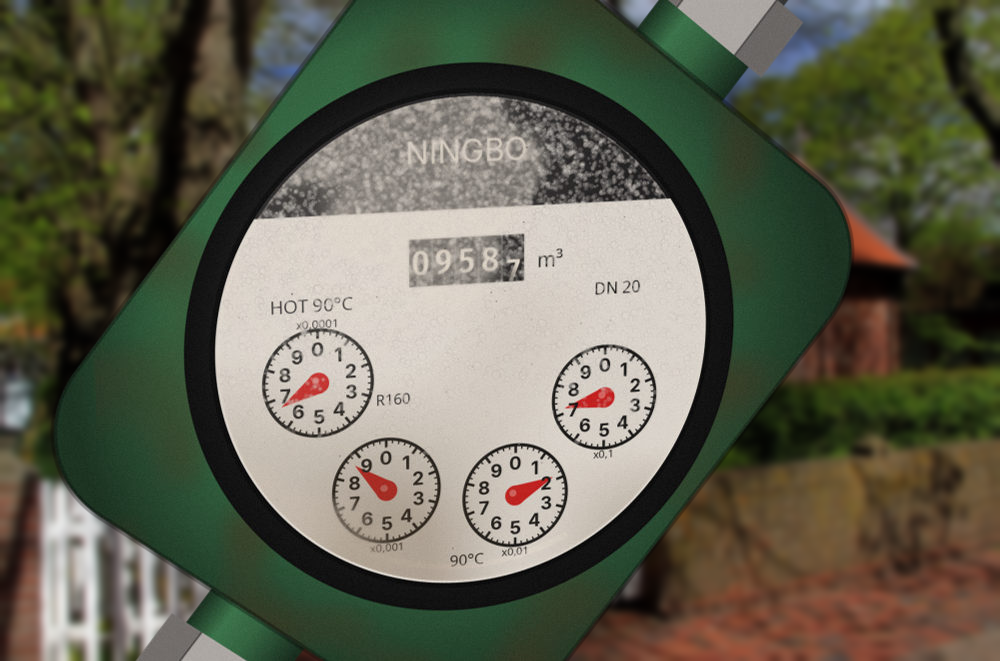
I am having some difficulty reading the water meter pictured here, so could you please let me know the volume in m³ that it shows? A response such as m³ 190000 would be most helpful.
m³ 9586.7186
